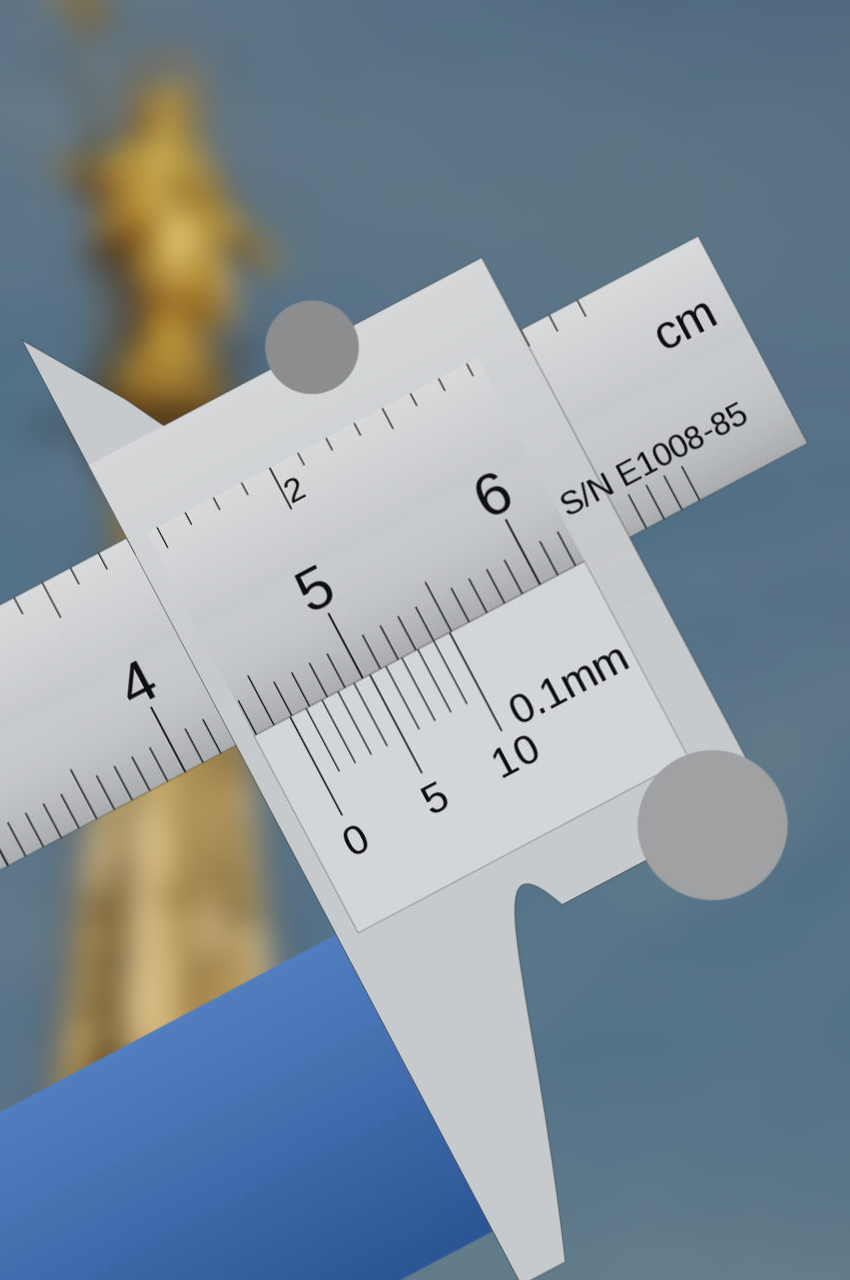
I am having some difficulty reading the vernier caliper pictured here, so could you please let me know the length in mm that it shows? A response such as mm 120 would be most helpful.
mm 45.9
